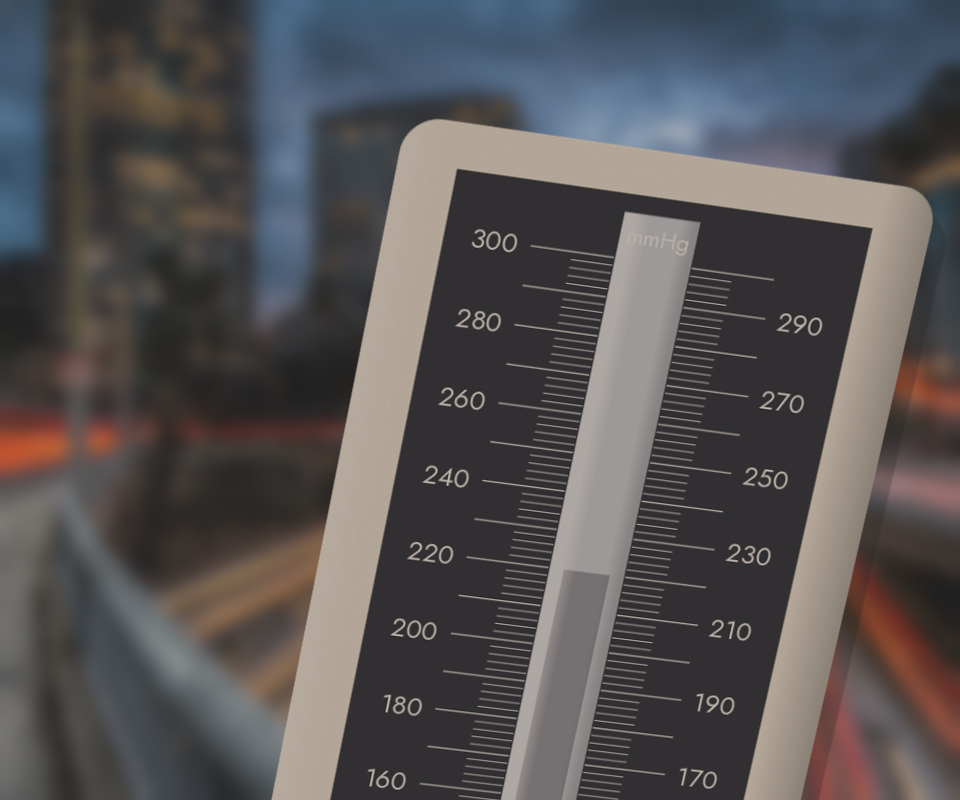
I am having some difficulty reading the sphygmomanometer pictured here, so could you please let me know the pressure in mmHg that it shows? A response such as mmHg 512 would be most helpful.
mmHg 220
